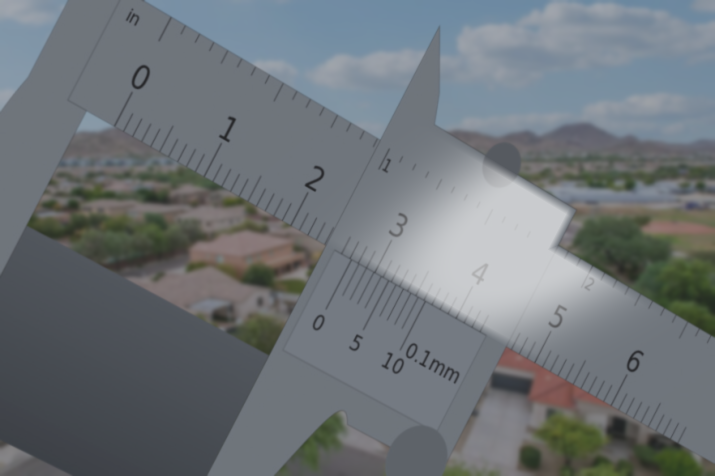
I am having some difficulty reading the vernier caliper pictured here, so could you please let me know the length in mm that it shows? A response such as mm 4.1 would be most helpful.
mm 27.2
